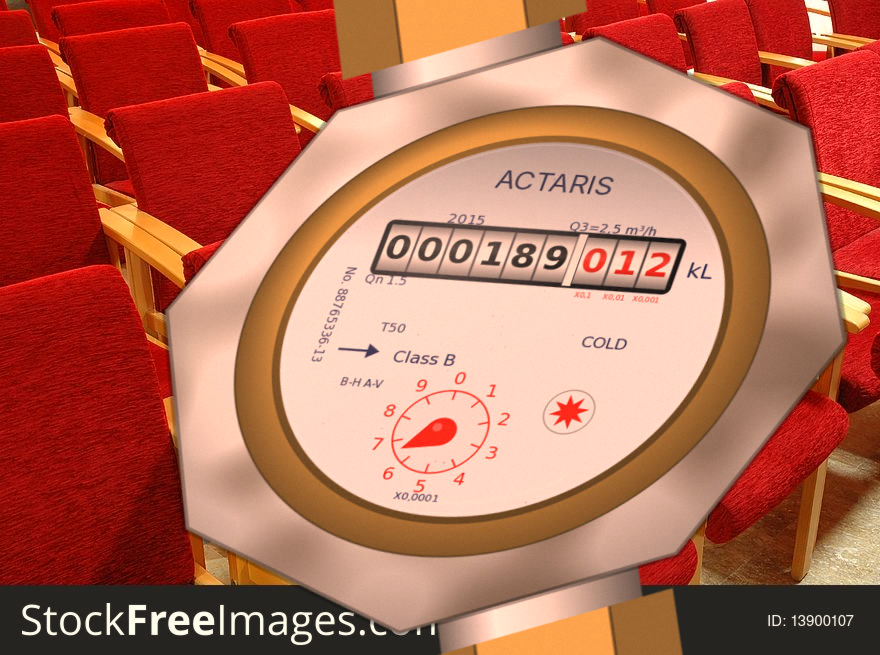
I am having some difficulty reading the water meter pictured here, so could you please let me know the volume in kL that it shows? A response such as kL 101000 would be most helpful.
kL 189.0126
